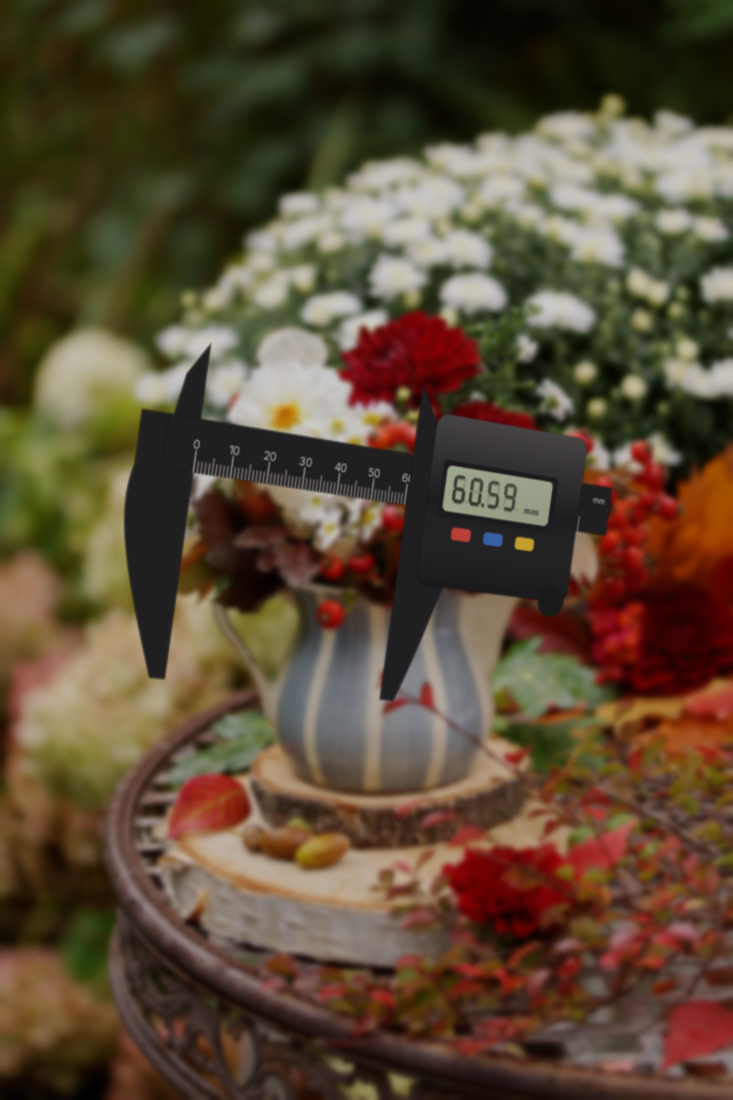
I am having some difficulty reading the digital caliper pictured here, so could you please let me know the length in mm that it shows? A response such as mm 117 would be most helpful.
mm 60.59
